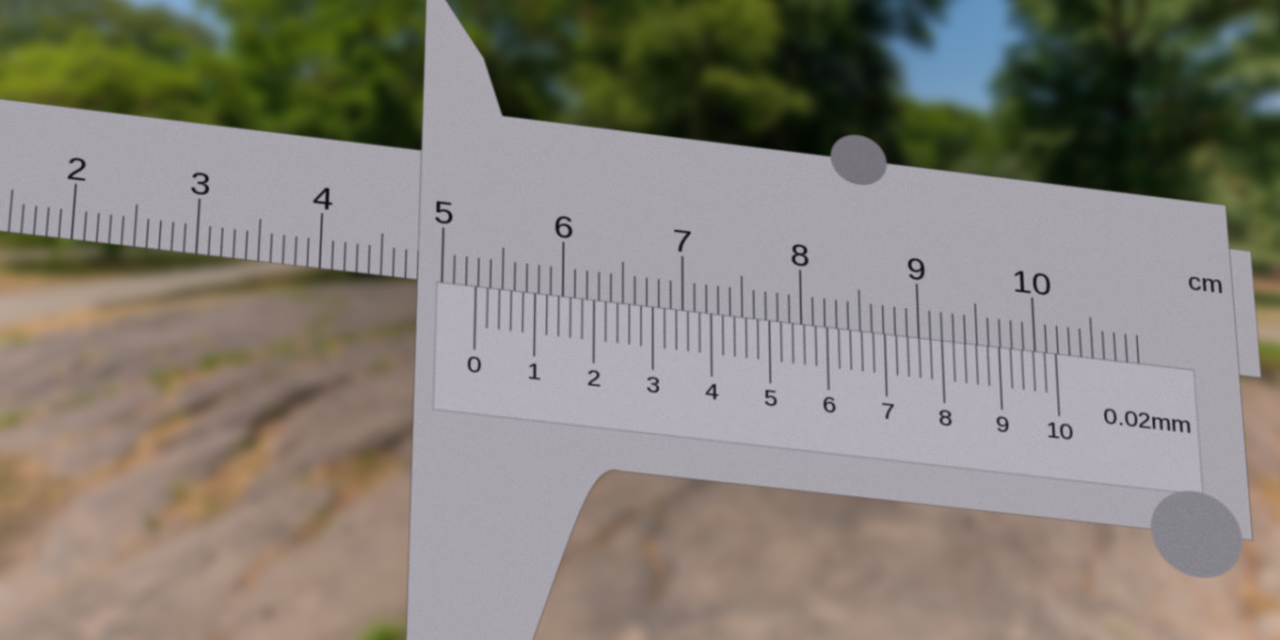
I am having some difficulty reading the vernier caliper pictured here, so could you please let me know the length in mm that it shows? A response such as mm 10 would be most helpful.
mm 52.8
